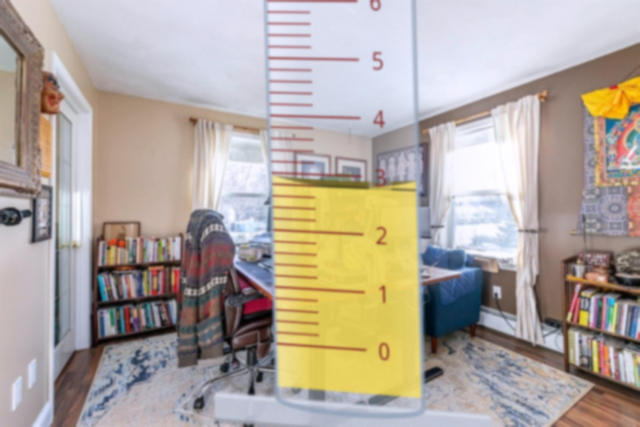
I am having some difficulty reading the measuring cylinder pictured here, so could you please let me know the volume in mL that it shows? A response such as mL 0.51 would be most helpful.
mL 2.8
